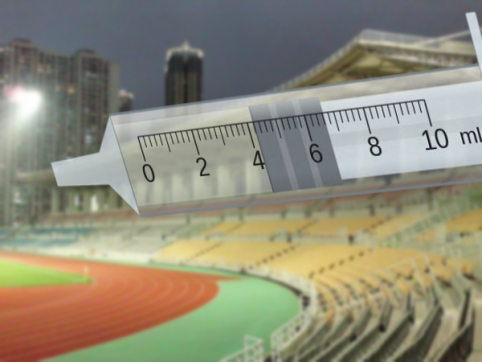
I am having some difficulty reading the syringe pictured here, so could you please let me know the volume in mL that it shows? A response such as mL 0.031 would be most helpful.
mL 4.2
